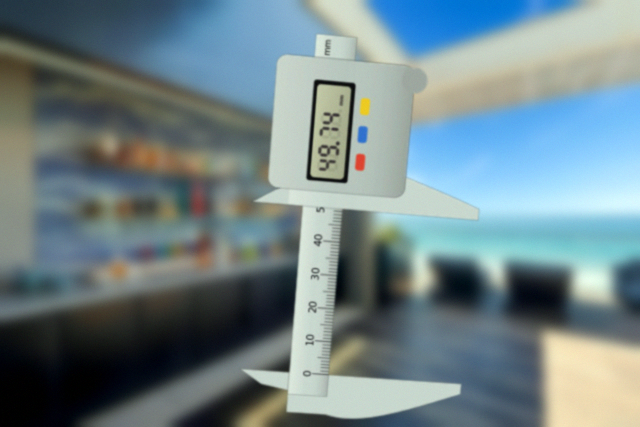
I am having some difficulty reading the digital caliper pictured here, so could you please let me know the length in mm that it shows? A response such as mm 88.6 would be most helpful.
mm 49.74
